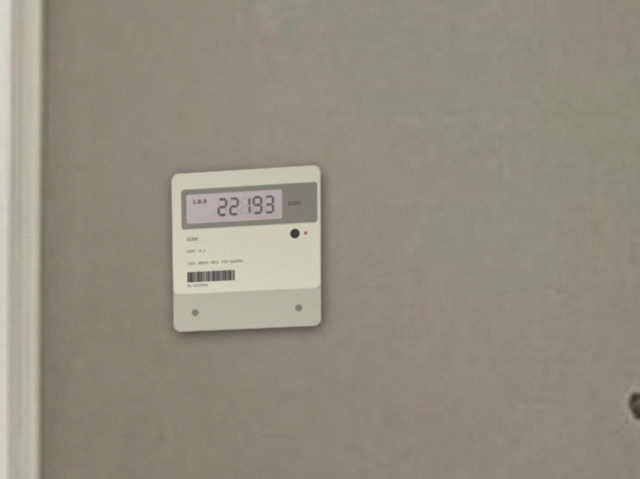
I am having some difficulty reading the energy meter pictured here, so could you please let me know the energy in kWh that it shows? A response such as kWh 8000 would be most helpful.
kWh 22193
